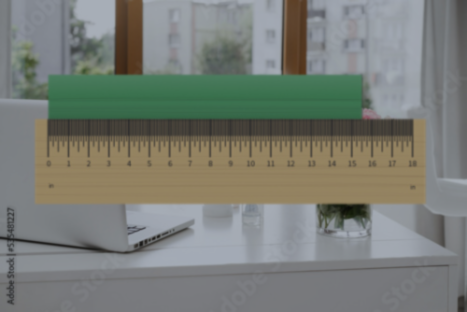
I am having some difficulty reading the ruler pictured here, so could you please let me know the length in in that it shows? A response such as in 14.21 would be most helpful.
in 15.5
